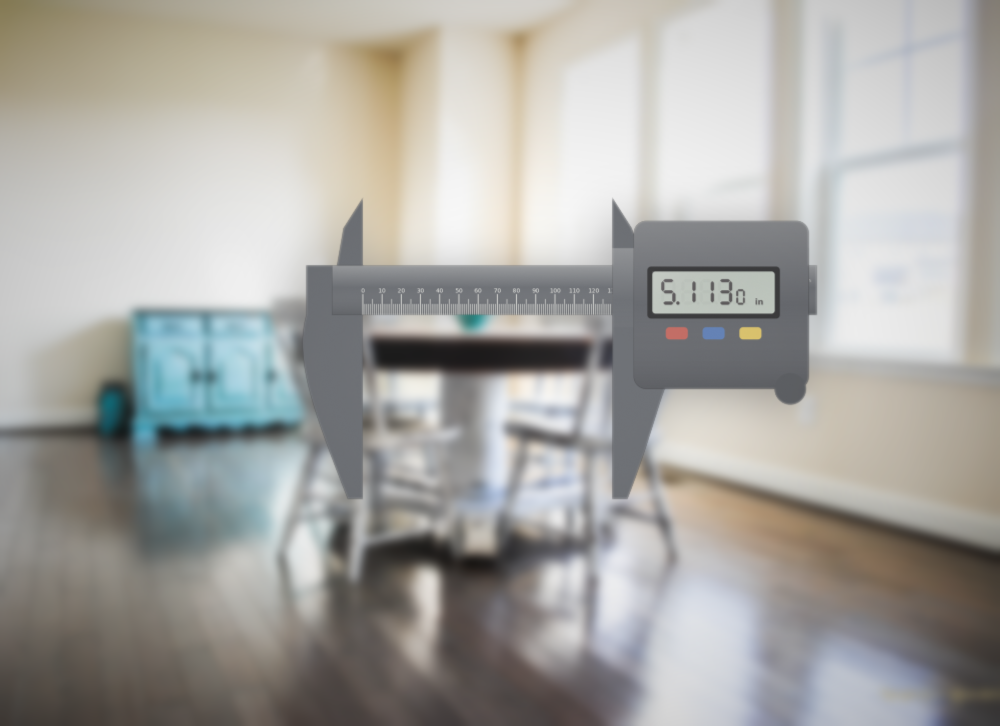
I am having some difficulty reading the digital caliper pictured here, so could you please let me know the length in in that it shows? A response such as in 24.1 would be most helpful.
in 5.1130
